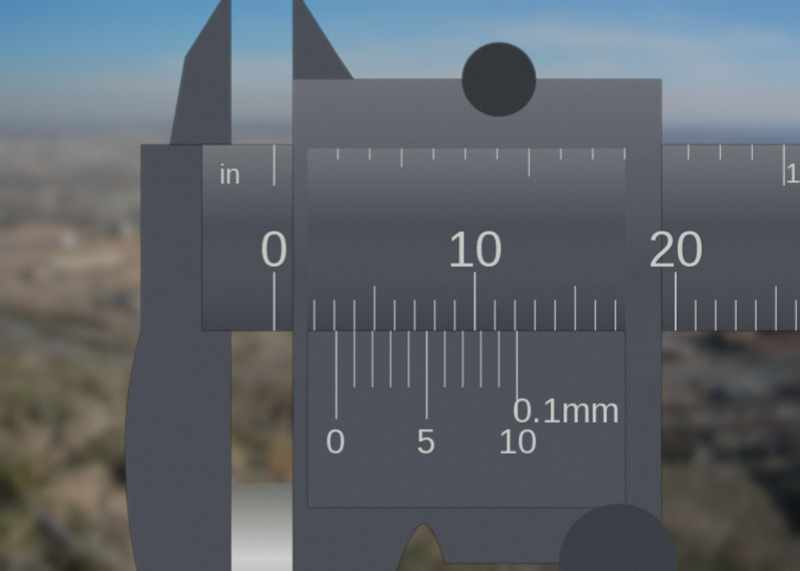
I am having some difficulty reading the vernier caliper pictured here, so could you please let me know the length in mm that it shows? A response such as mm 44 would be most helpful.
mm 3.1
